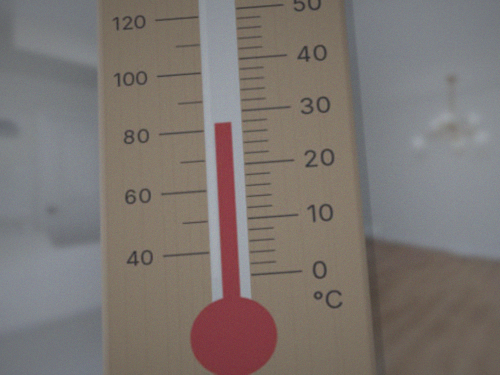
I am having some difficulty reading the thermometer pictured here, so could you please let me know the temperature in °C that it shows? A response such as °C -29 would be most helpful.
°C 28
